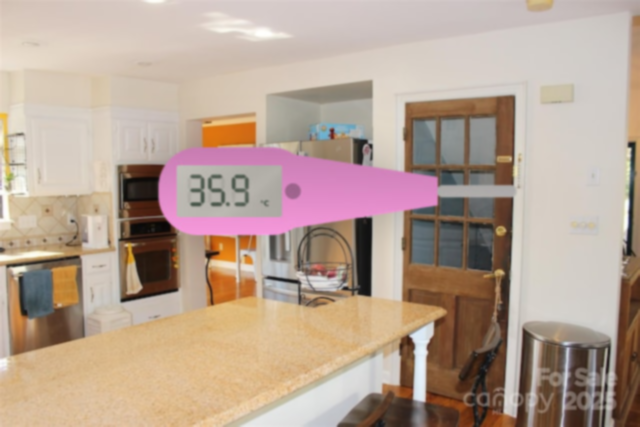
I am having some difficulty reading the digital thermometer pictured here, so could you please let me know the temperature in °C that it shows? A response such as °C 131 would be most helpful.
°C 35.9
